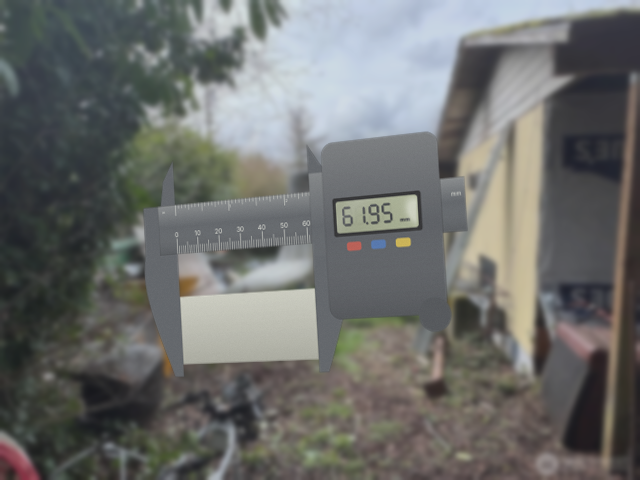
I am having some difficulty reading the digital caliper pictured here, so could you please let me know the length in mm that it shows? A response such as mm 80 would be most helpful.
mm 61.95
